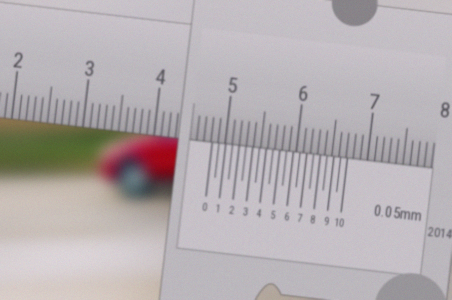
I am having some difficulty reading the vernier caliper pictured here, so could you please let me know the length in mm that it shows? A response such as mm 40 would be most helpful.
mm 48.2
